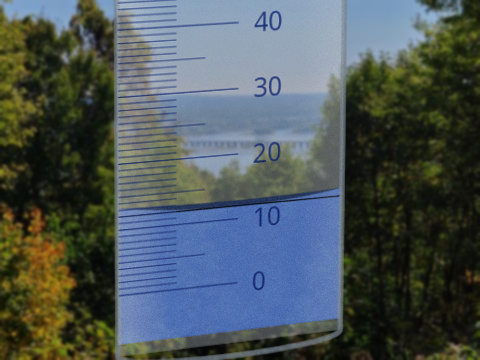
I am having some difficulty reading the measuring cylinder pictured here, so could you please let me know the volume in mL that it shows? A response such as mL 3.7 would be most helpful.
mL 12
